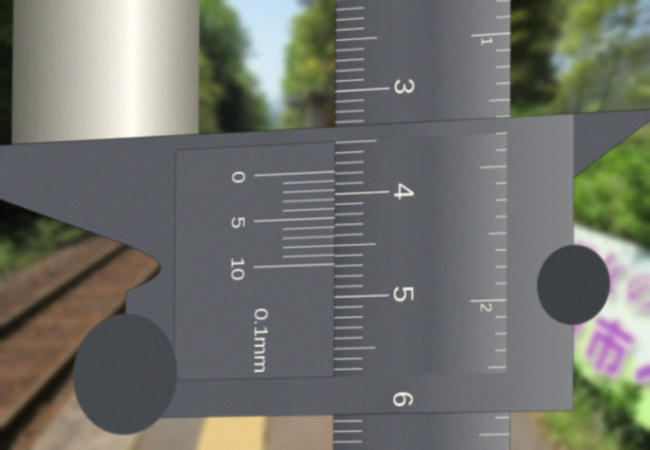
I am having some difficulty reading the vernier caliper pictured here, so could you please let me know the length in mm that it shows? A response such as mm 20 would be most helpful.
mm 37.8
